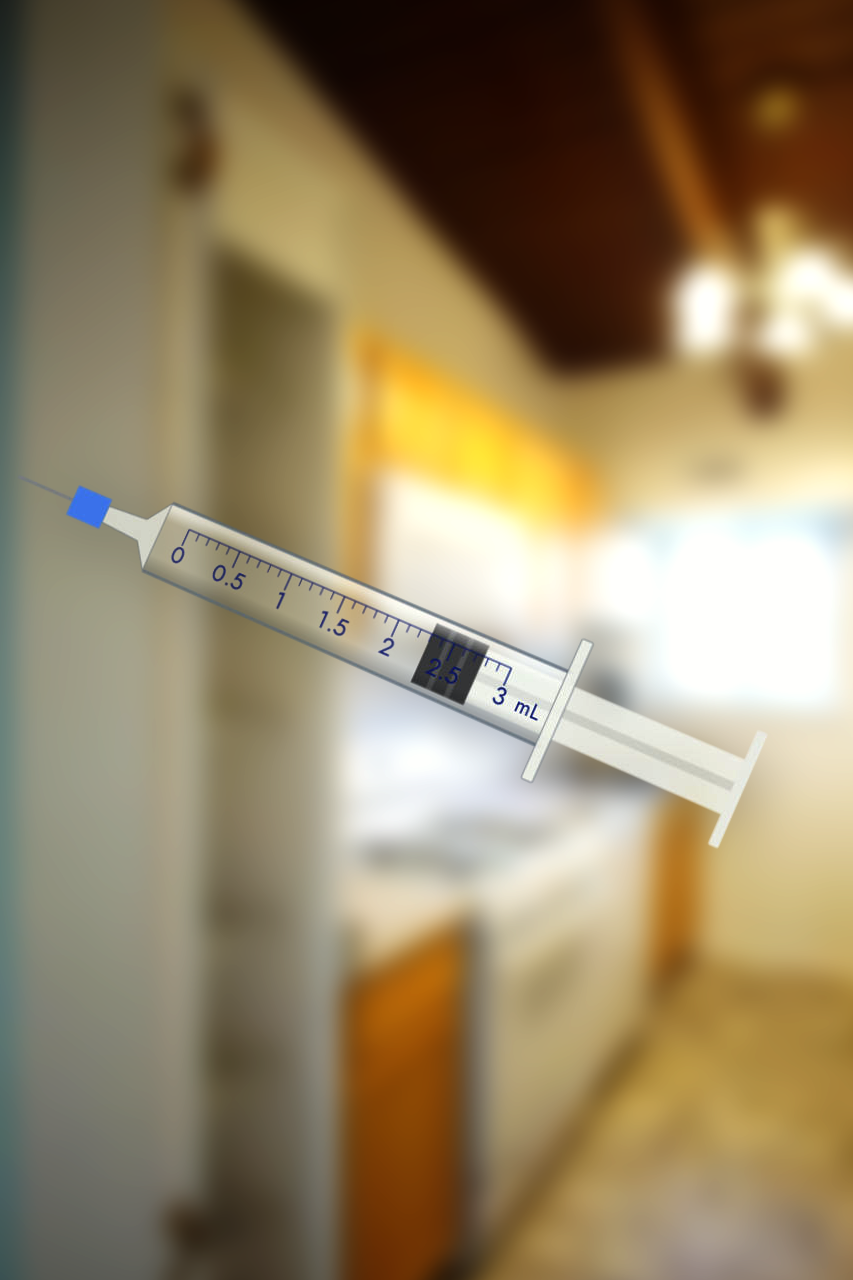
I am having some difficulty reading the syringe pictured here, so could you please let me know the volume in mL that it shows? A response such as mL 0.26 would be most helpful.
mL 2.3
